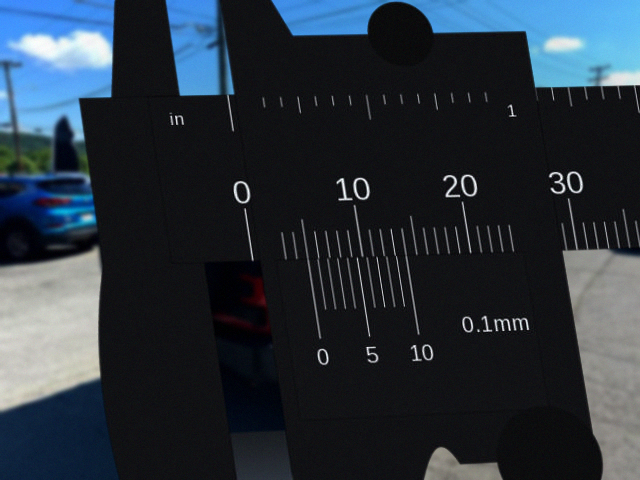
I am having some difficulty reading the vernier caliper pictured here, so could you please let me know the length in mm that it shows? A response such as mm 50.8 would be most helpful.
mm 5.0
